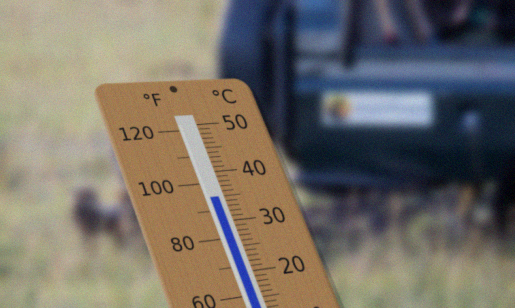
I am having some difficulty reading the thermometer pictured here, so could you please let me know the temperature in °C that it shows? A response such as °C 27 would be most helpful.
°C 35
